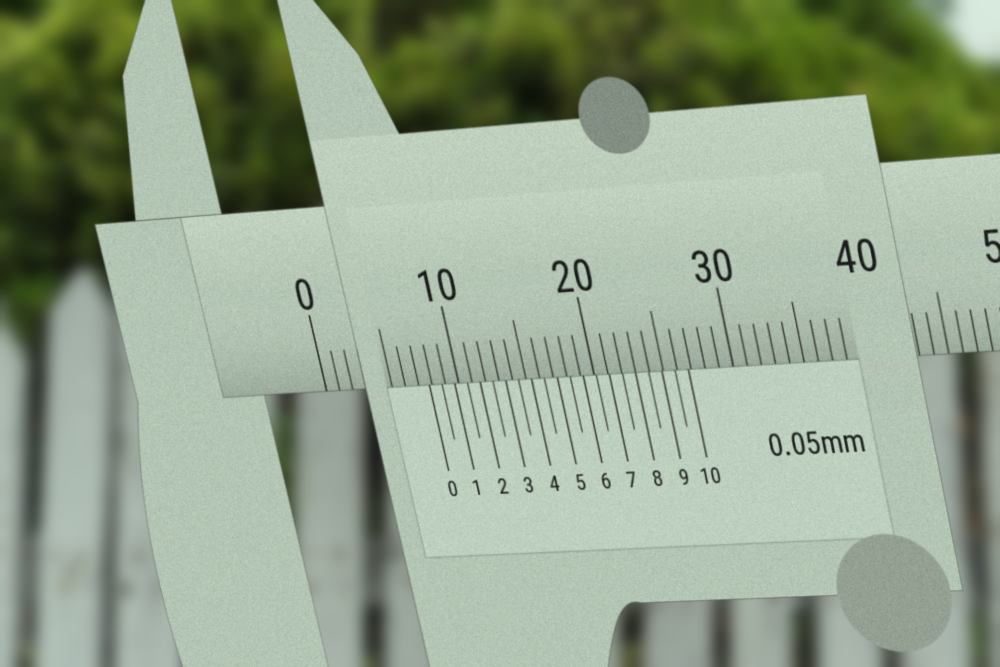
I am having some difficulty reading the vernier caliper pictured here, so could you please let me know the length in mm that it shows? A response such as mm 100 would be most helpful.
mm 7.8
